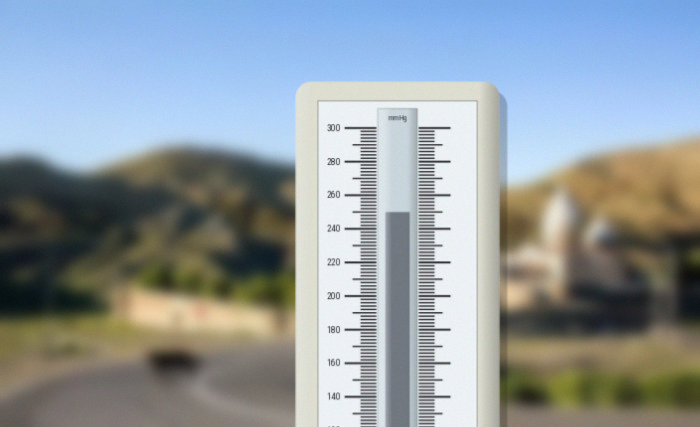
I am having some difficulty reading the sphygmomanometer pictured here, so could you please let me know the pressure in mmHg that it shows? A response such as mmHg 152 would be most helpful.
mmHg 250
